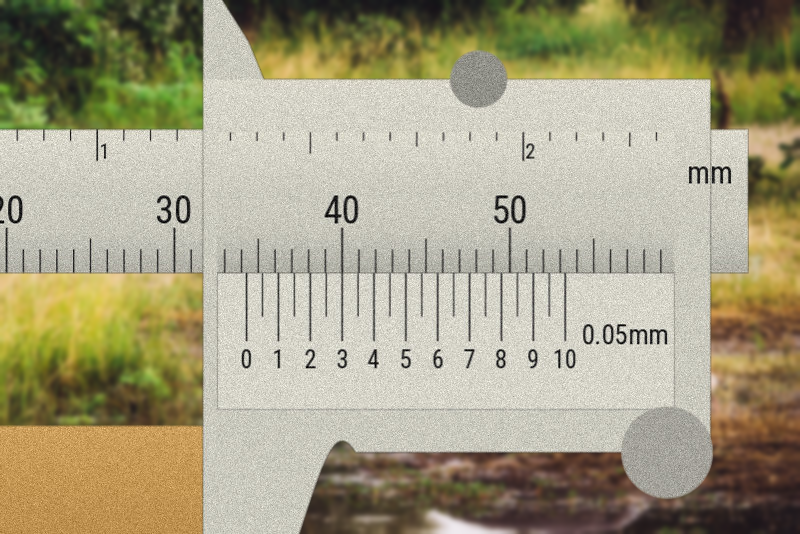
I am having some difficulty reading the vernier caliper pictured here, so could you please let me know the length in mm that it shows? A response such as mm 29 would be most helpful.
mm 34.3
